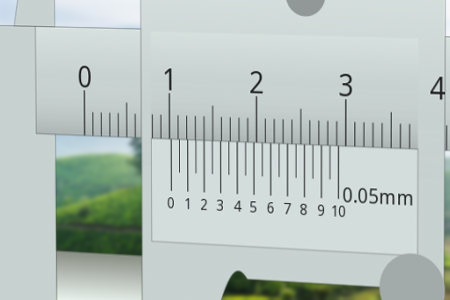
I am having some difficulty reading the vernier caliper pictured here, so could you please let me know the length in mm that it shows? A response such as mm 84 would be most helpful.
mm 10.2
